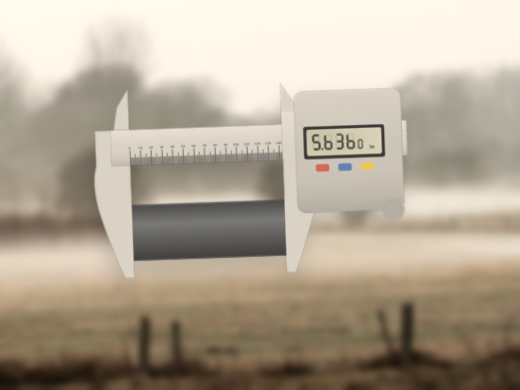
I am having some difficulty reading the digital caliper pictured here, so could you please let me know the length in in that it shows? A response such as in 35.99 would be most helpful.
in 5.6360
